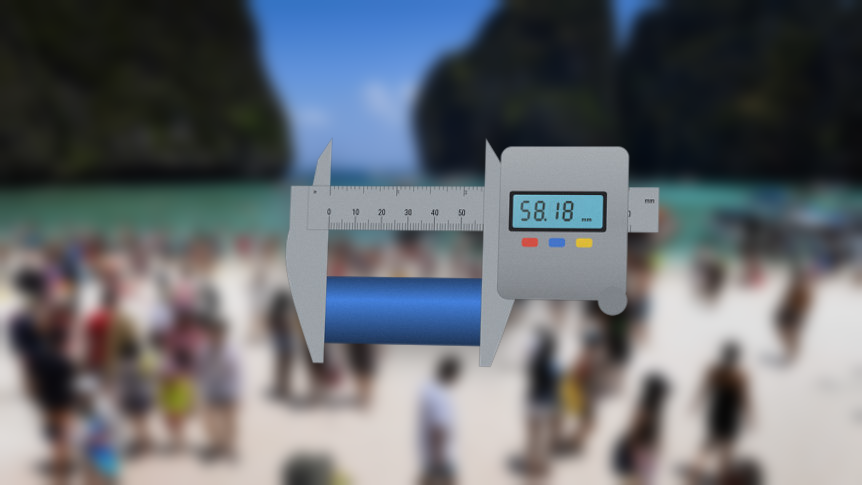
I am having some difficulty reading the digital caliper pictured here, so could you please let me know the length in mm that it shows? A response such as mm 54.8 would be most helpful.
mm 58.18
